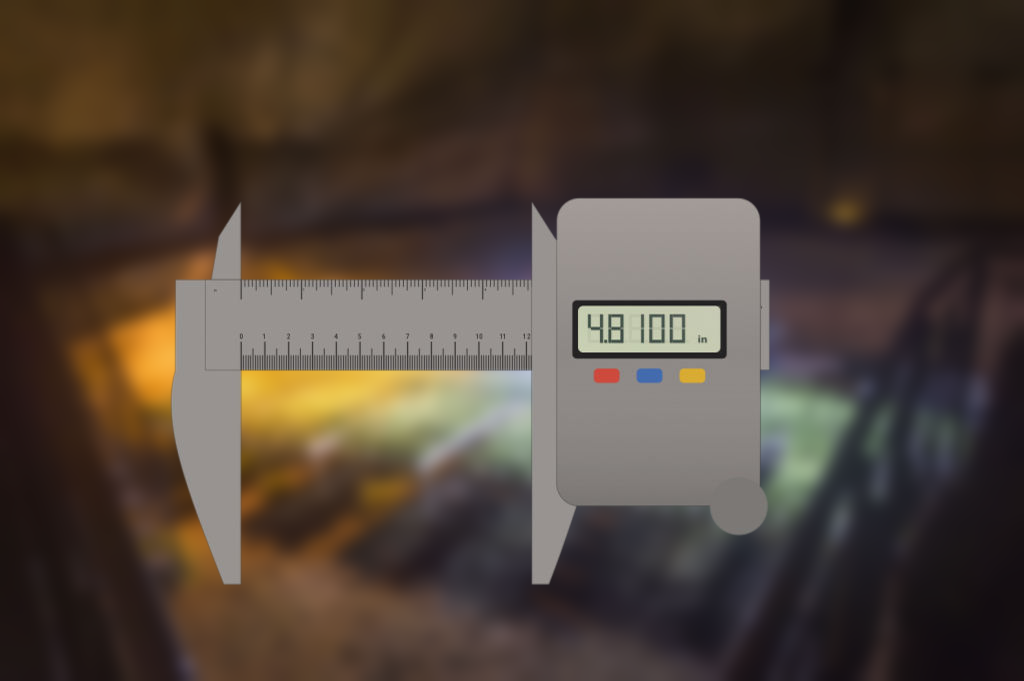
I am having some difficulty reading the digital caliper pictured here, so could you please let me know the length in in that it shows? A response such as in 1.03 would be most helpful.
in 4.8100
